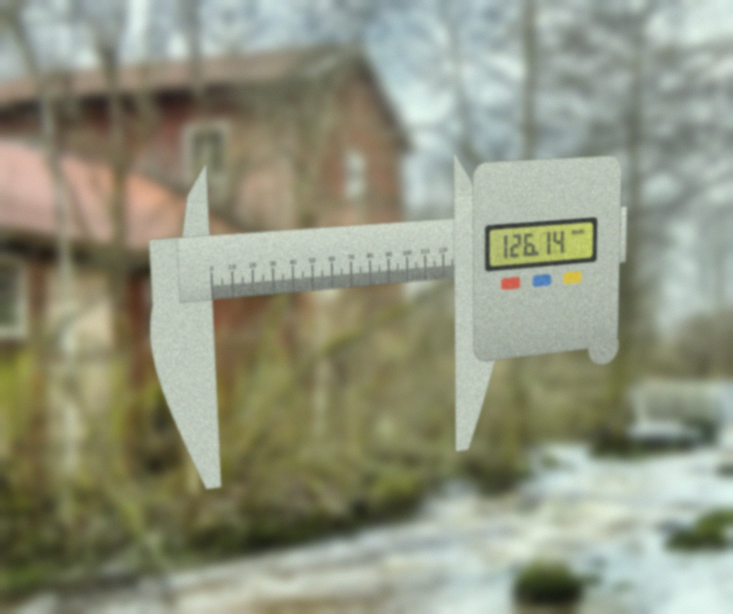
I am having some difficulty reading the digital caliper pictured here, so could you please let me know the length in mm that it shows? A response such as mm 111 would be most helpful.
mm 126.14
